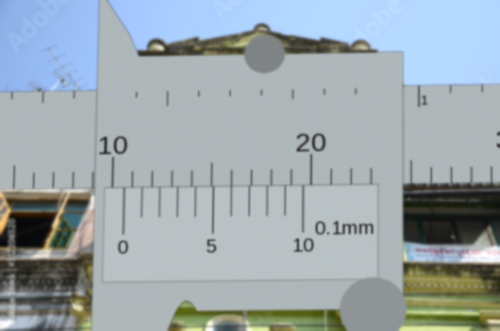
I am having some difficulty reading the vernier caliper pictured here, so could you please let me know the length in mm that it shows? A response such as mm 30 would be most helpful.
mm 10.6
